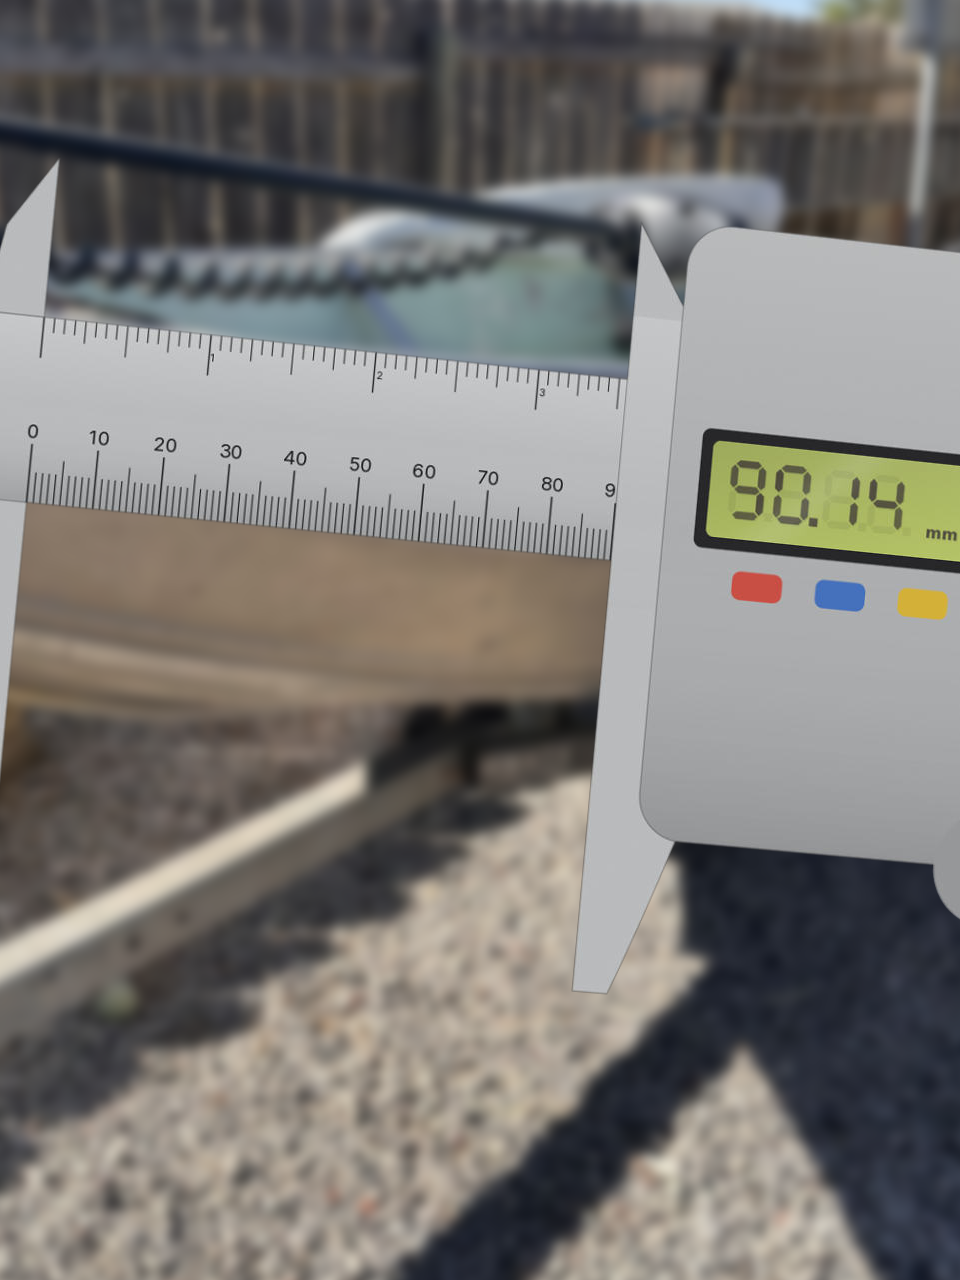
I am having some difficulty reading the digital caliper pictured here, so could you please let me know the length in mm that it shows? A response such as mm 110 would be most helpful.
mm 90.14
